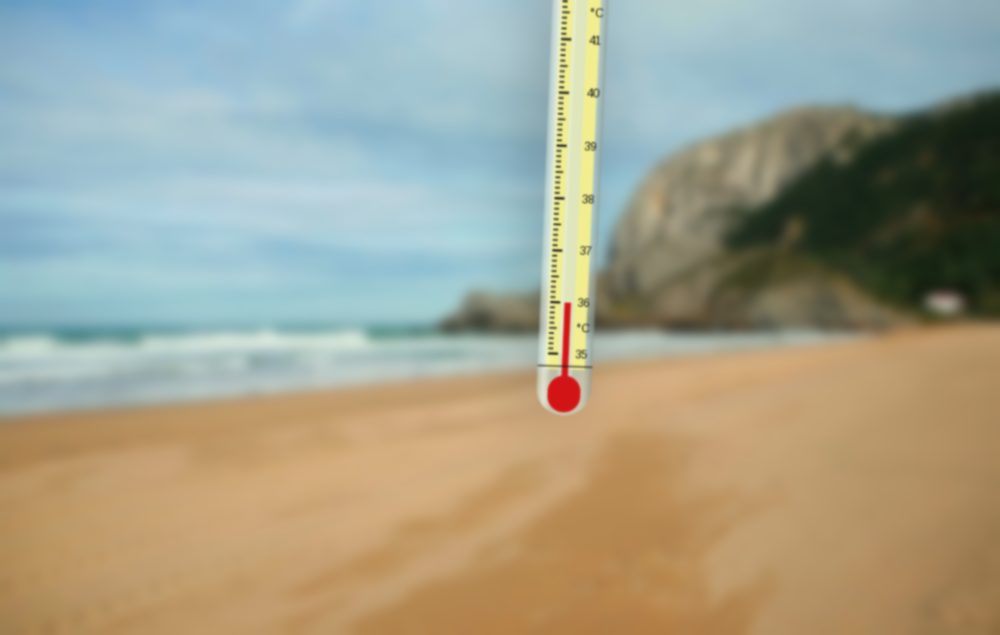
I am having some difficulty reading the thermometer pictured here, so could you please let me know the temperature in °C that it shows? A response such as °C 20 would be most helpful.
°C 36
